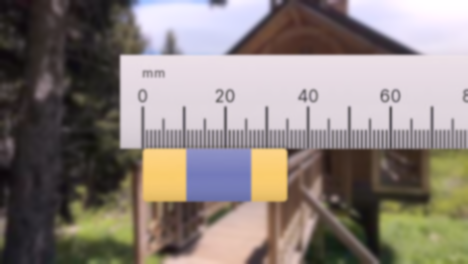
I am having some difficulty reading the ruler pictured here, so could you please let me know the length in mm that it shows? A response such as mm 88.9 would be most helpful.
mm 35
